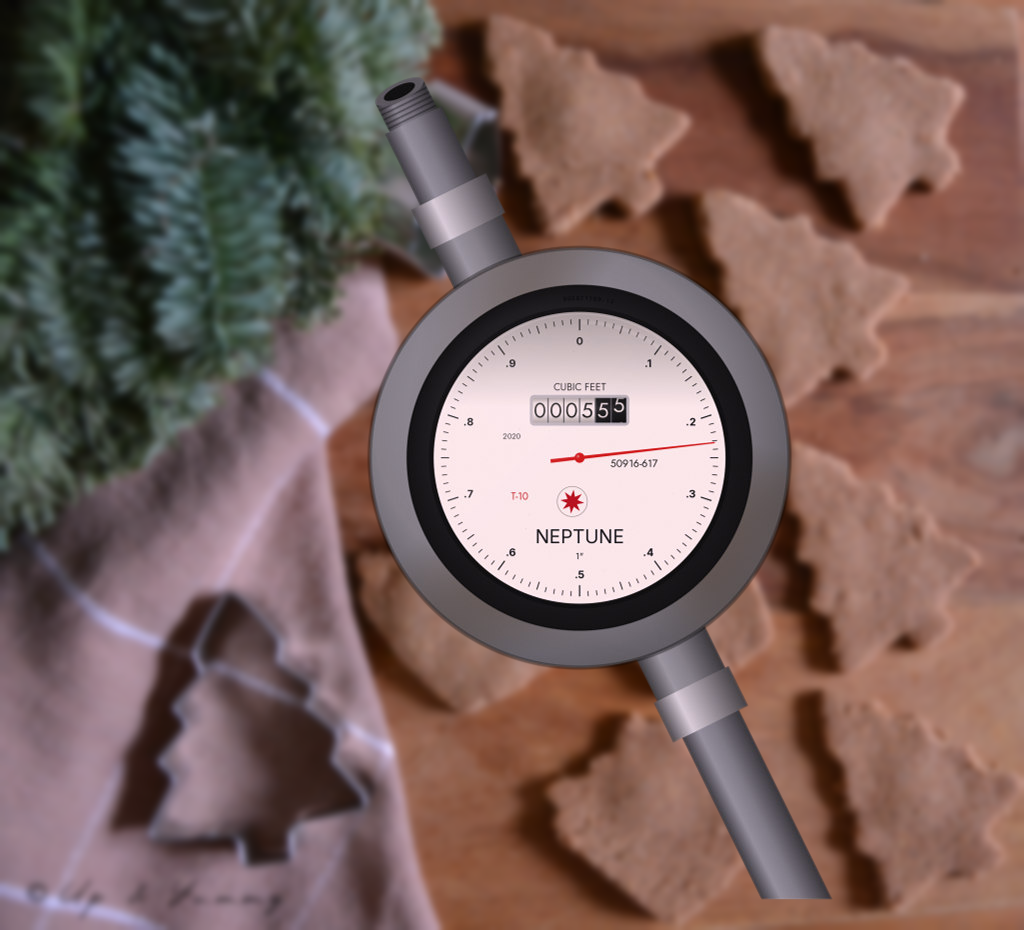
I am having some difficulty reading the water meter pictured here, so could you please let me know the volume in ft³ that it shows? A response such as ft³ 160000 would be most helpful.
ft³ 555.23
